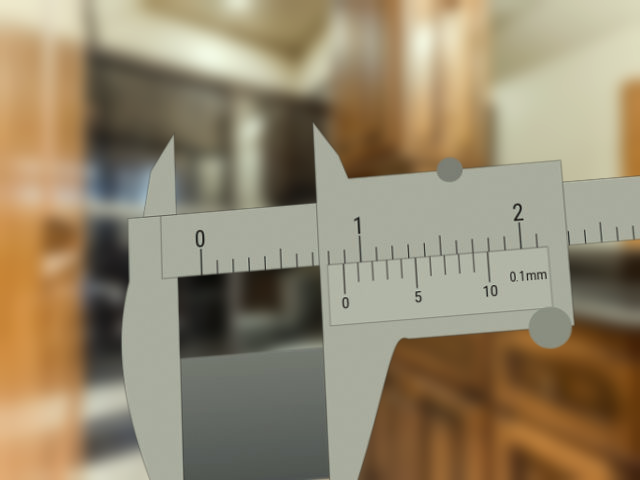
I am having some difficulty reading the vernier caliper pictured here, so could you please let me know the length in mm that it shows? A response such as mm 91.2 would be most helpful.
mm 8.9
